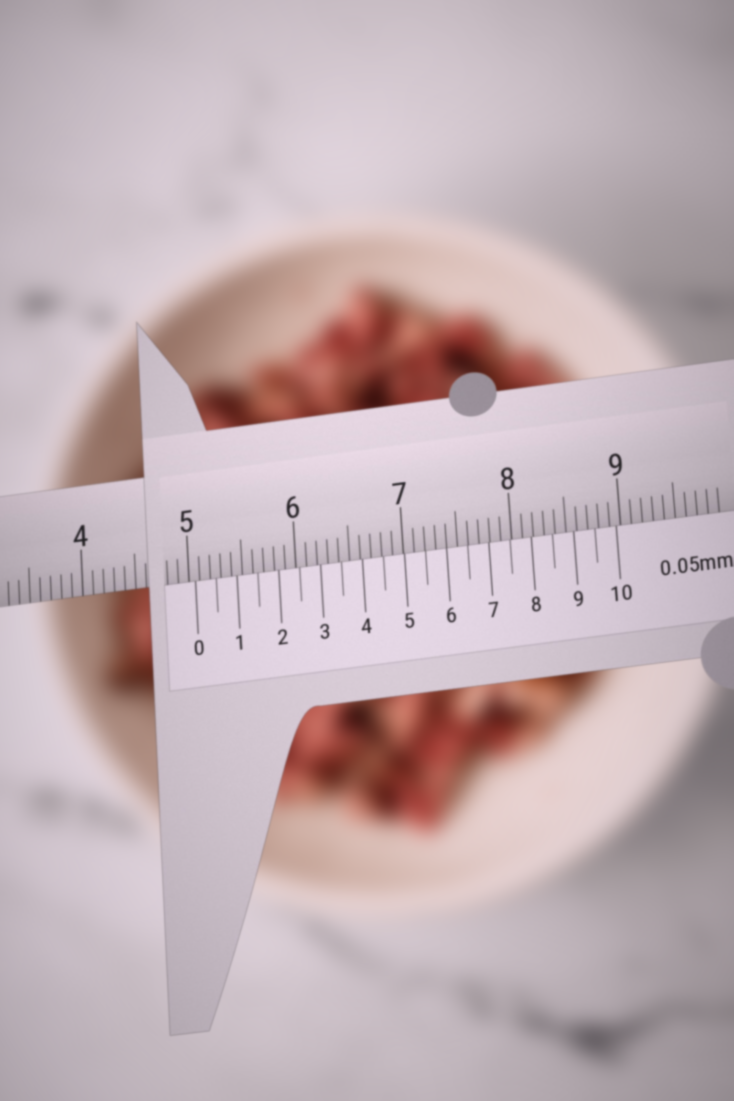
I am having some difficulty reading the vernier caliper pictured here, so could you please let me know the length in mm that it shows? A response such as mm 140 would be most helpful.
mm 50.6
